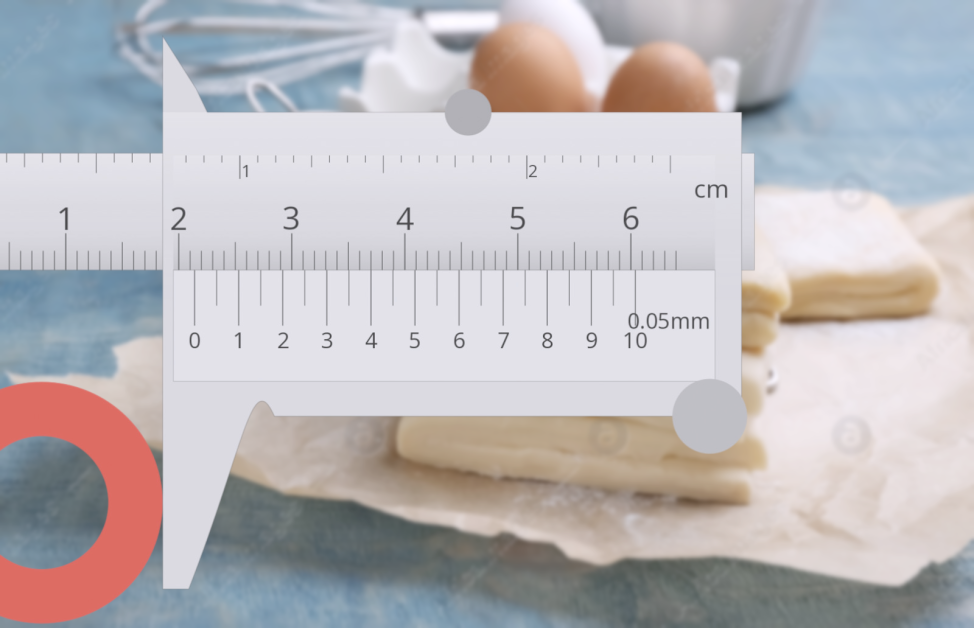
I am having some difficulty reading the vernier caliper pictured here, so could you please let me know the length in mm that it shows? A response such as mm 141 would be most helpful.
mm 21.4
